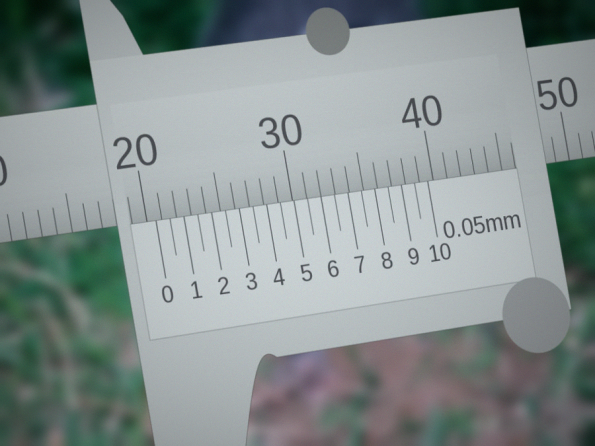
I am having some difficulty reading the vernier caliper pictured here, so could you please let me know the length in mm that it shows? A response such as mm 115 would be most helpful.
mm 20.6
